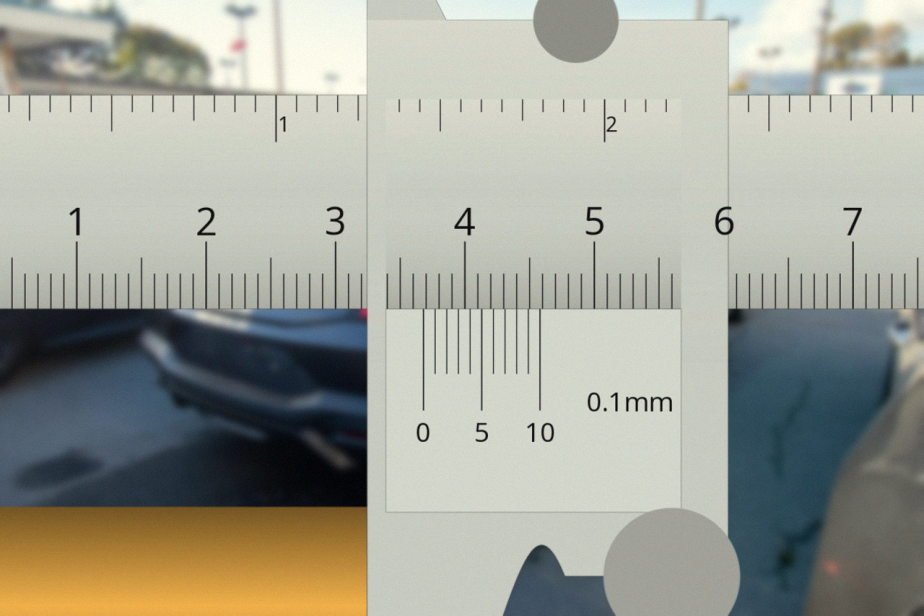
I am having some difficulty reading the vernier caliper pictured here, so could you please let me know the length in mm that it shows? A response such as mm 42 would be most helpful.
mm 36.8
